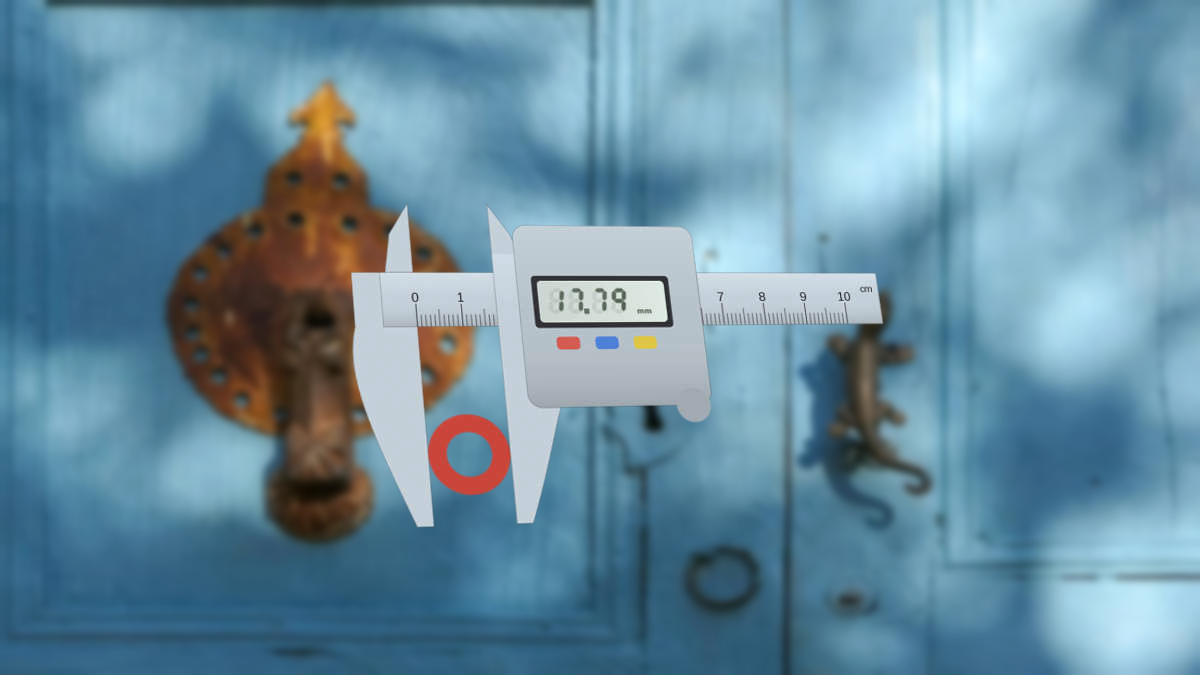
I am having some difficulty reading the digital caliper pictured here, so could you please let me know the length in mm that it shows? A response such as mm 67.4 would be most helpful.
mm 17.79
